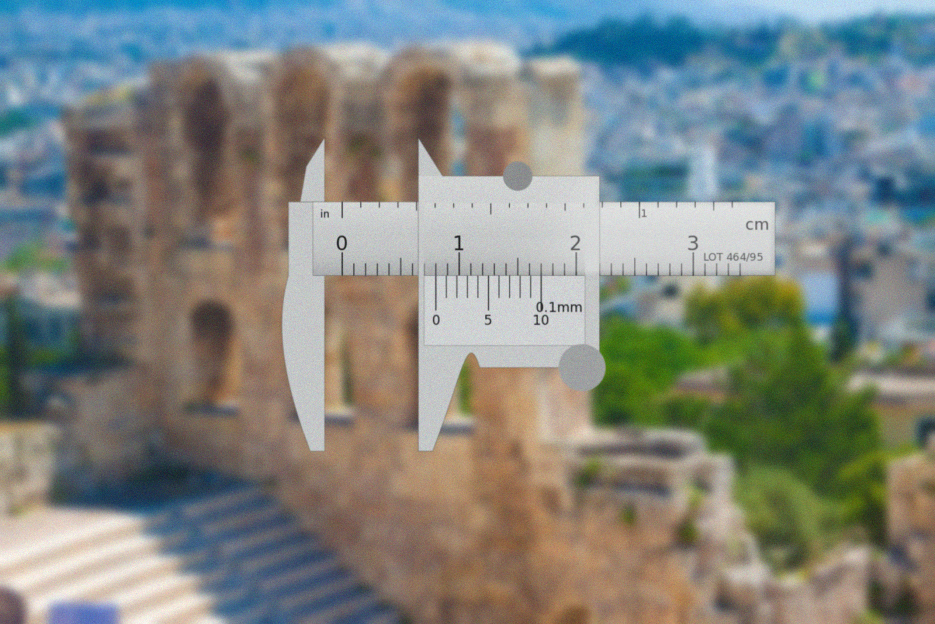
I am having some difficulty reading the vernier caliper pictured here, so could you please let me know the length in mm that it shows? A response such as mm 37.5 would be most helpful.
mm 8.0
